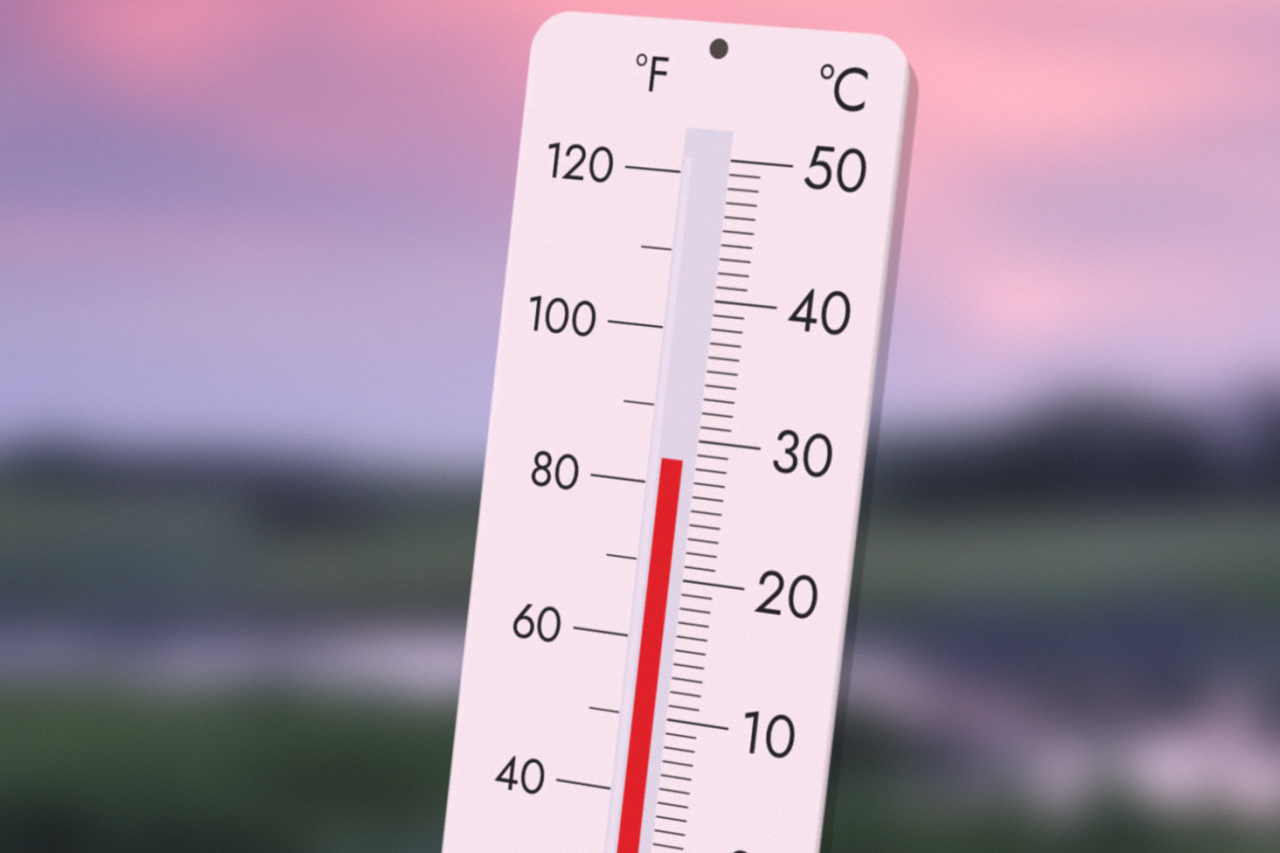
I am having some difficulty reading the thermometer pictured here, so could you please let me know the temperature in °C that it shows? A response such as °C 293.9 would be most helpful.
°C 28.5
